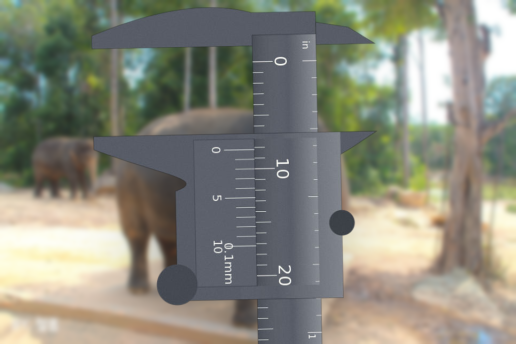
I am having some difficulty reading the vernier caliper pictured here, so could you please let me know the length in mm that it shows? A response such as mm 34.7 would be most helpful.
mm 8.2
